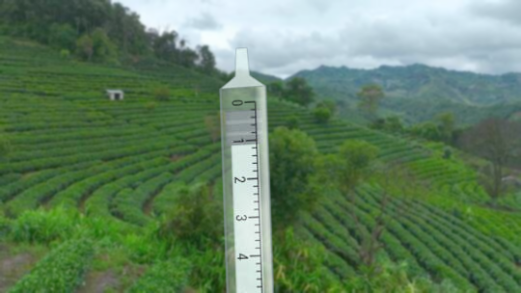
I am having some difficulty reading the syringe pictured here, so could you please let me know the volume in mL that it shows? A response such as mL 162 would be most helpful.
mL 0.2
